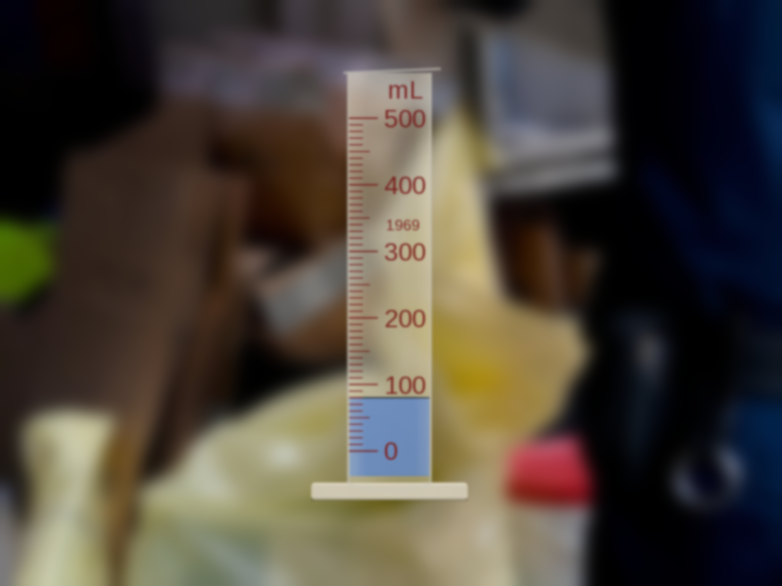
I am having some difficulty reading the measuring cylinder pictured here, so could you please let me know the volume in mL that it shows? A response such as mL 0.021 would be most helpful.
mL 80
